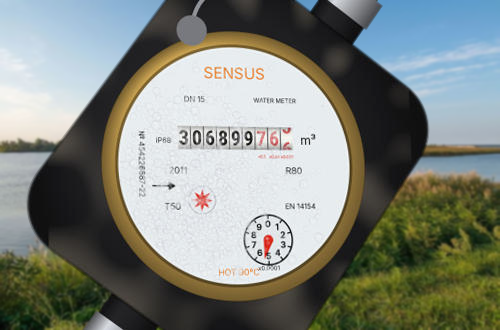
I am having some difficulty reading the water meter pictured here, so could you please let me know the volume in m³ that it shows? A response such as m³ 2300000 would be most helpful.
m³ 306899.7655
